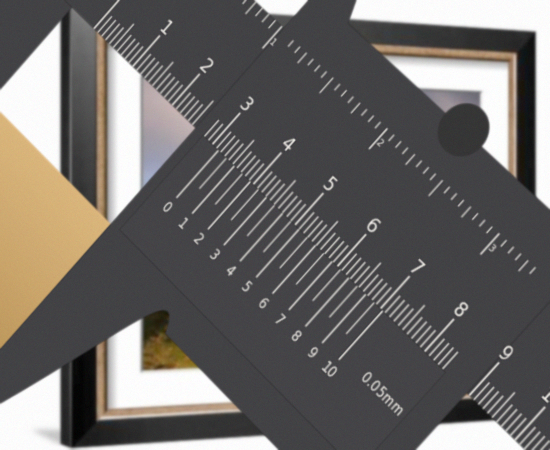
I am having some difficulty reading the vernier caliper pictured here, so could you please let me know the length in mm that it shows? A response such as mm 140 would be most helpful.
mm 31.5
